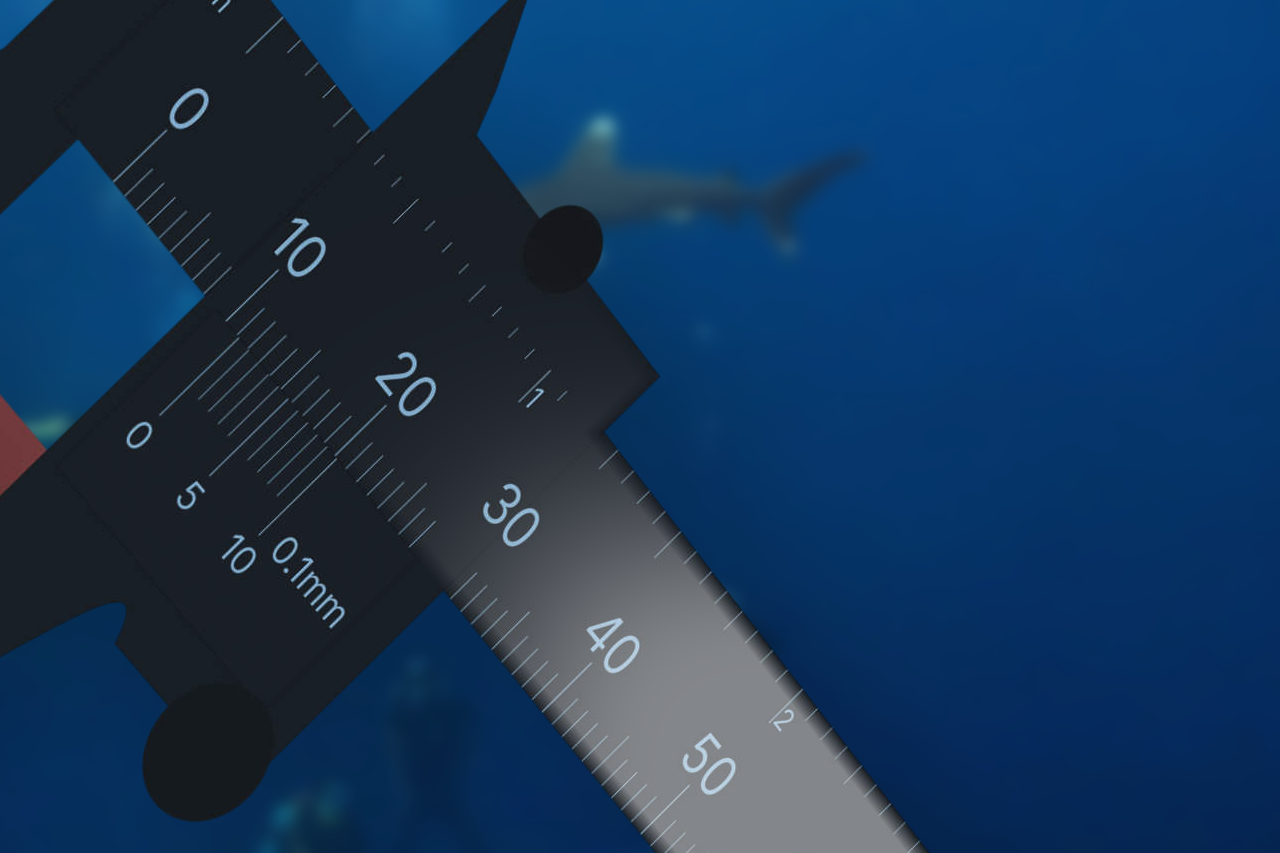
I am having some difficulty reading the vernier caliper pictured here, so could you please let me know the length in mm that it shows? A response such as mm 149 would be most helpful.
mm 11.2
